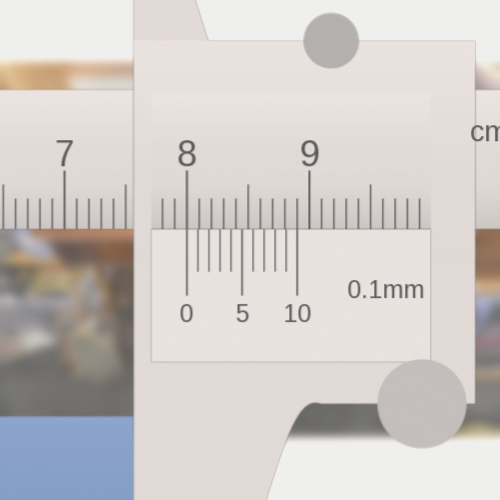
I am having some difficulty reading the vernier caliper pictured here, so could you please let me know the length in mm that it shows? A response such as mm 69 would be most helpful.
mm 80.0
